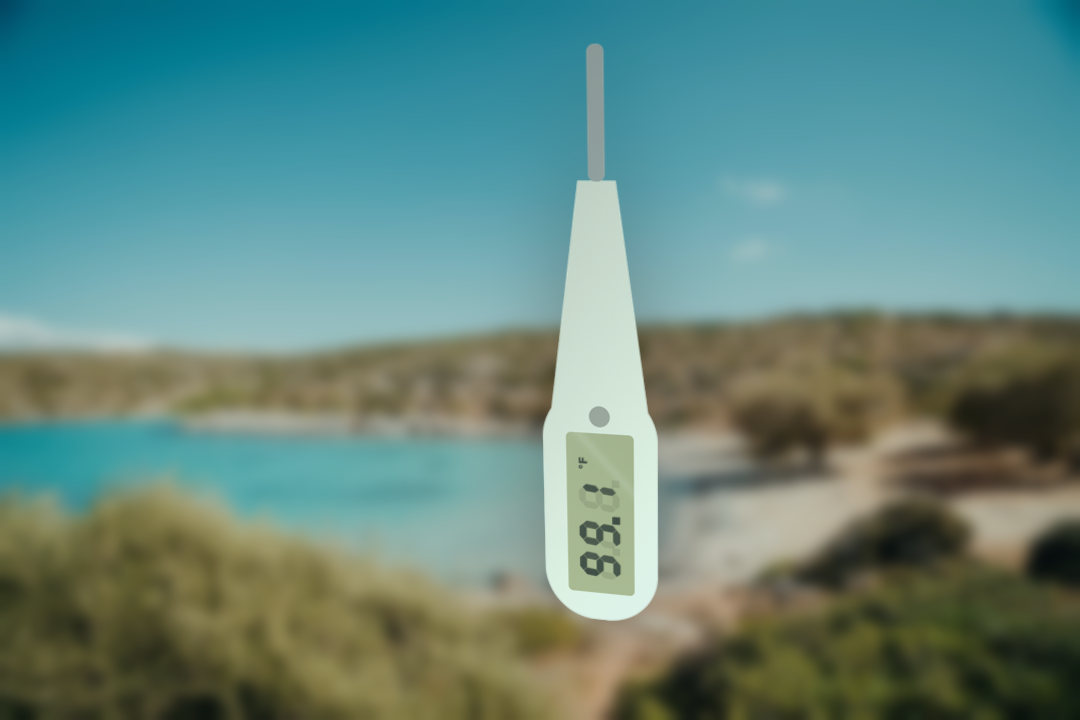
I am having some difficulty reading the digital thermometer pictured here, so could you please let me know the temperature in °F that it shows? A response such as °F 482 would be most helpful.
°F 99.1
